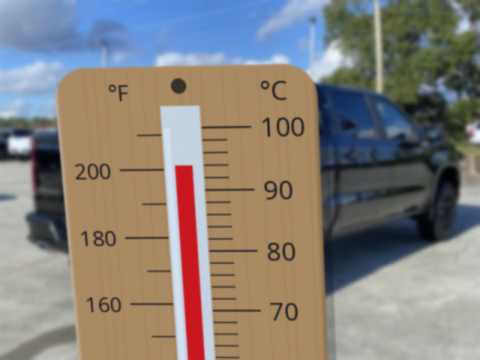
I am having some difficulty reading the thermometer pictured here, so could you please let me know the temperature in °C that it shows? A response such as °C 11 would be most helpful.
°C 94
